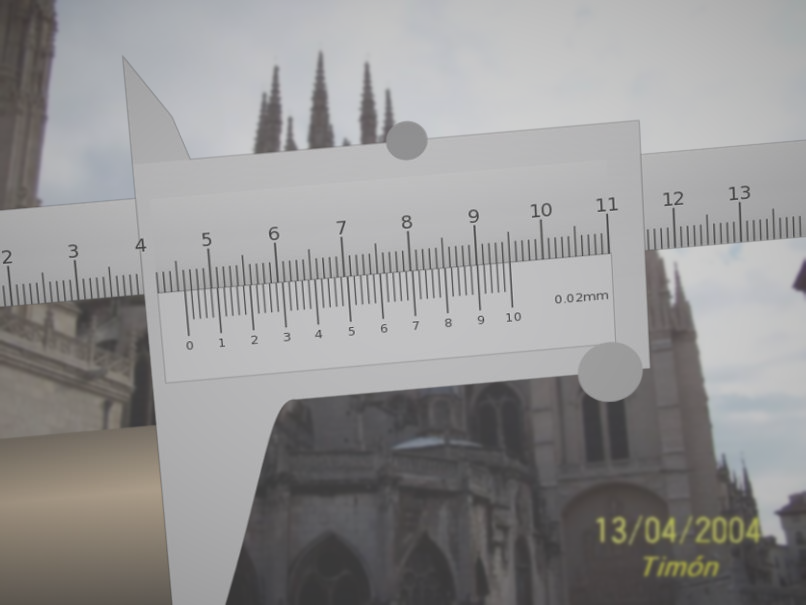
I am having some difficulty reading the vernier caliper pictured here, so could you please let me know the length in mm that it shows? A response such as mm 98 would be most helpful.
mm 46.0
